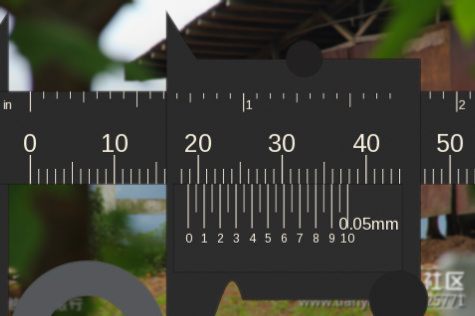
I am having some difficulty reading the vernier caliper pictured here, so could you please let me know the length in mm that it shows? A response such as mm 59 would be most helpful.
mm 18.8
